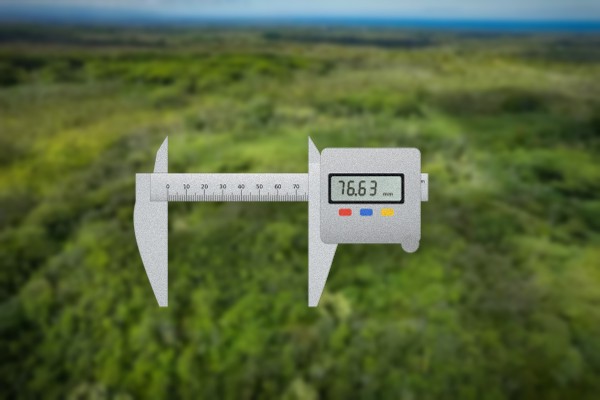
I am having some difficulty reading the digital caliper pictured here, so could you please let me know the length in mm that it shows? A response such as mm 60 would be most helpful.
mm 76.63
